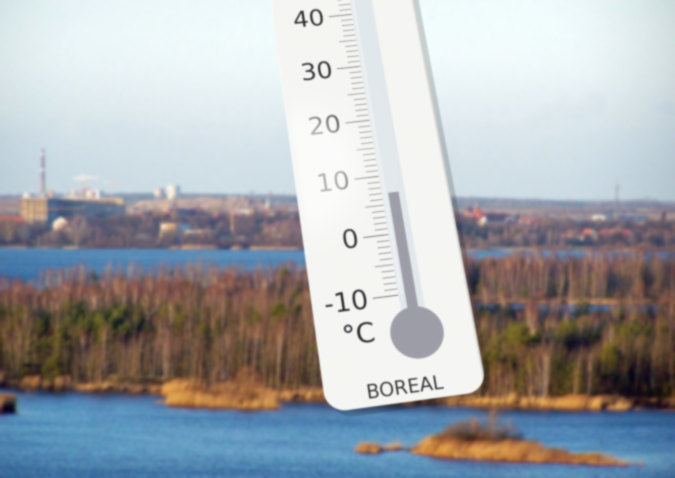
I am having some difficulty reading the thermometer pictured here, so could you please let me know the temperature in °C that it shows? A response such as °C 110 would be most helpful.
°C 7
